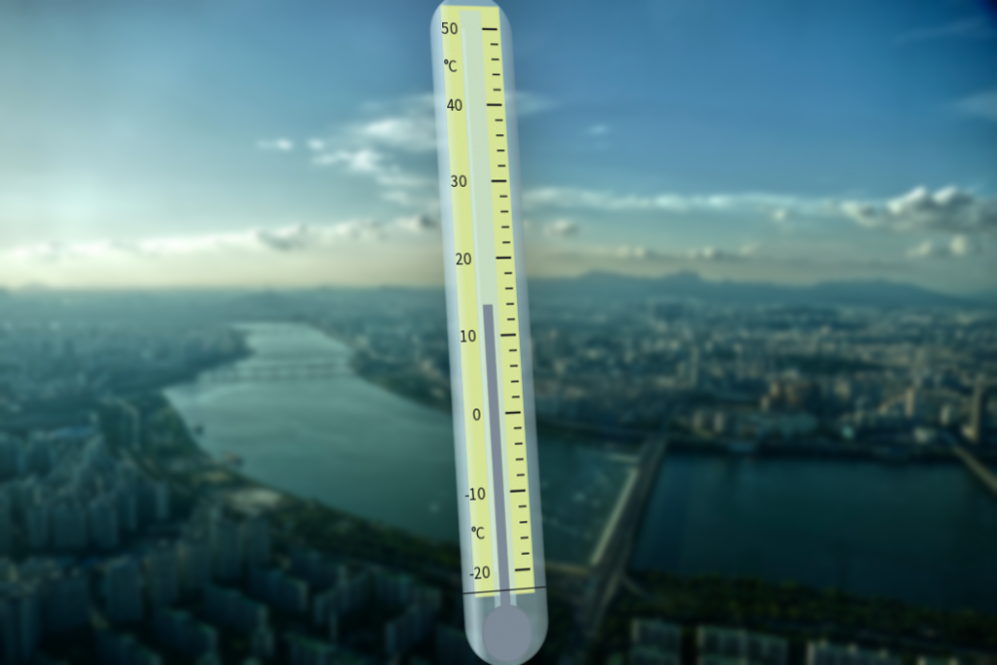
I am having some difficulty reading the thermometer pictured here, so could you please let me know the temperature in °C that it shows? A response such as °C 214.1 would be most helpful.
°C 14
